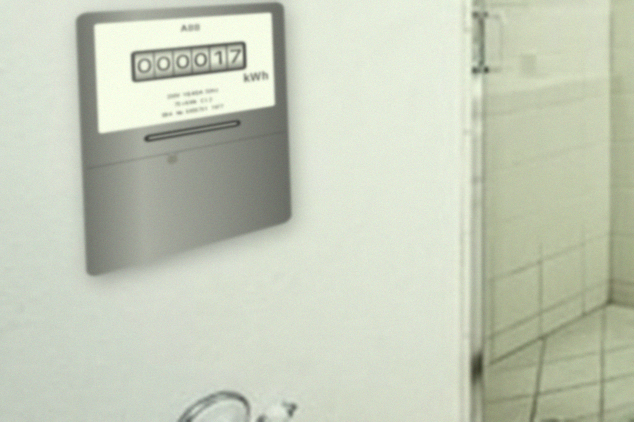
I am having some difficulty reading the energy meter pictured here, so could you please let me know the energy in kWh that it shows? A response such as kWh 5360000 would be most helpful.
kWh 17
